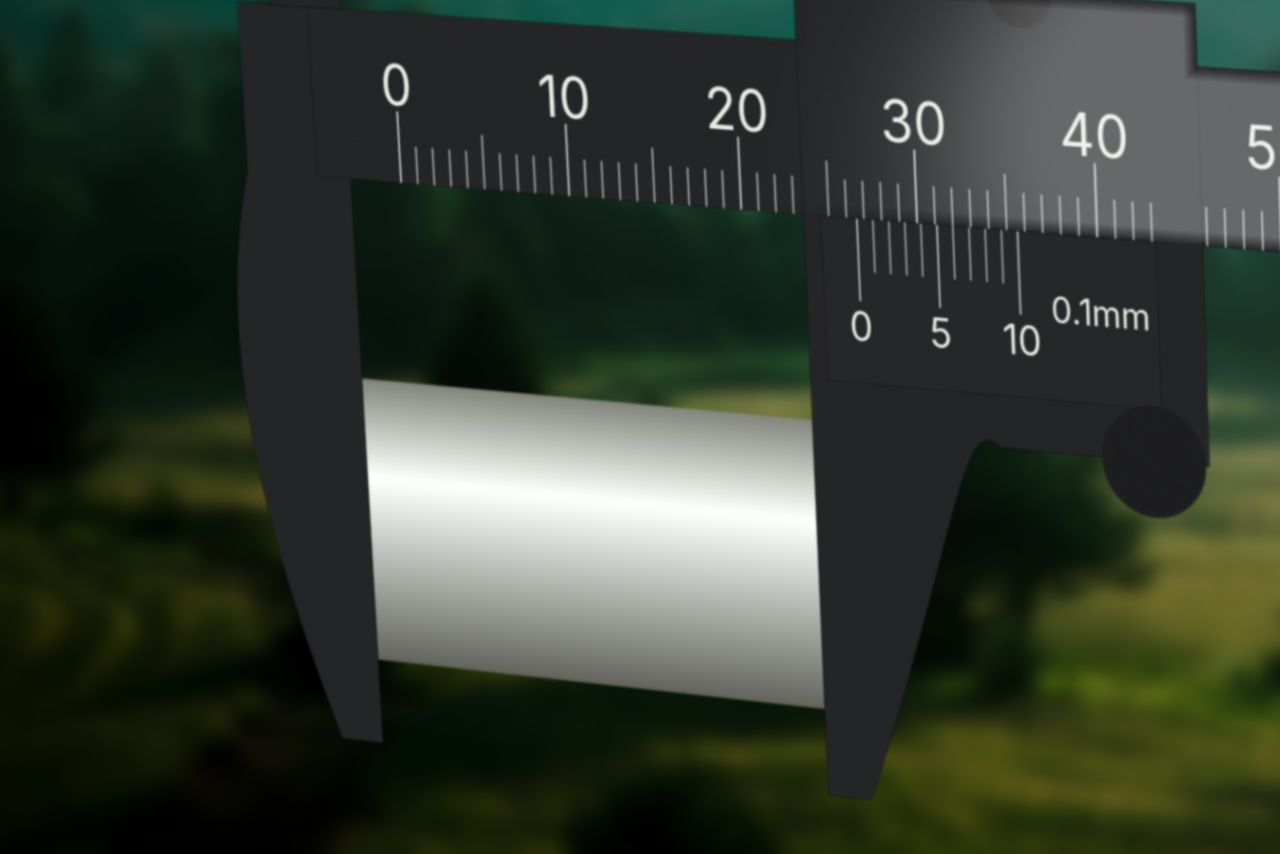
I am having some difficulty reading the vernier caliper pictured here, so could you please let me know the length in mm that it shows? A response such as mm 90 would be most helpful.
mm 26.6
